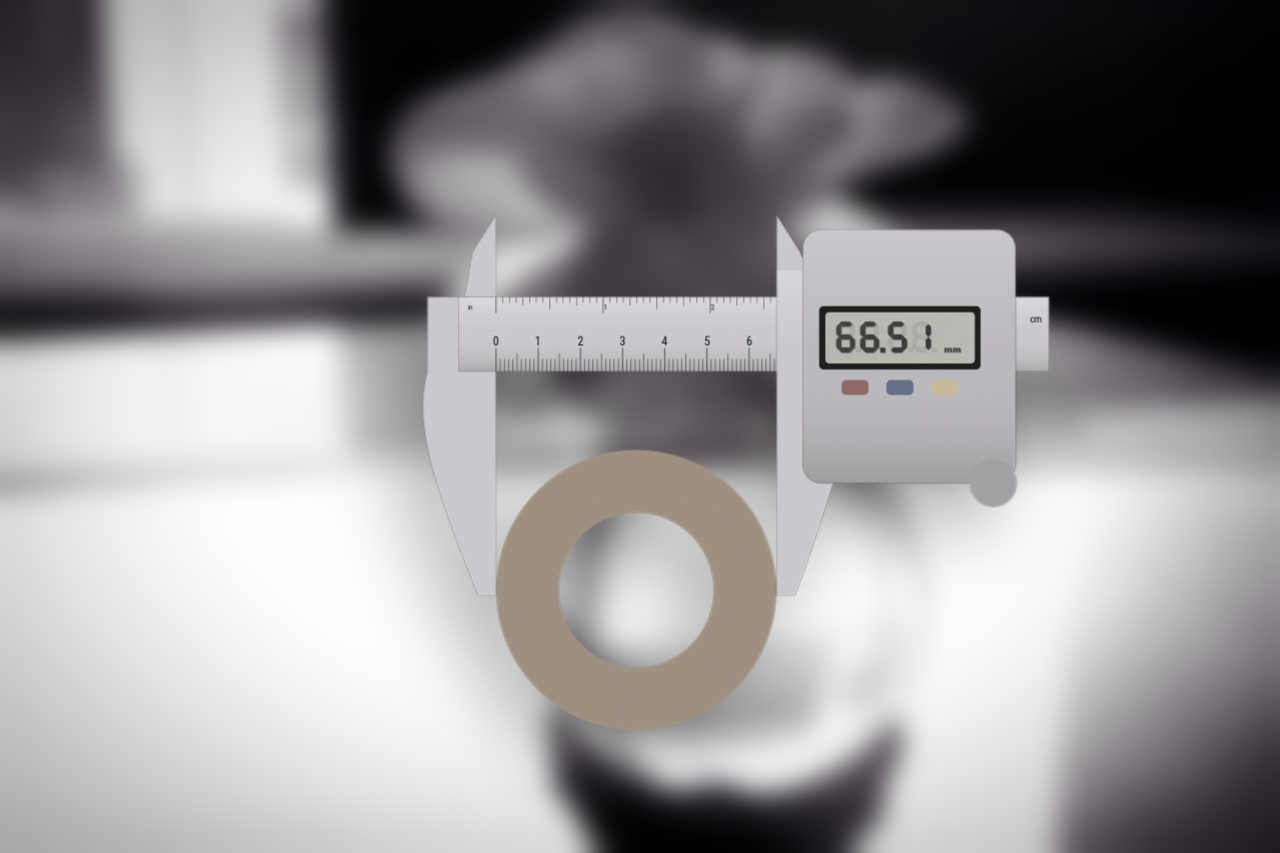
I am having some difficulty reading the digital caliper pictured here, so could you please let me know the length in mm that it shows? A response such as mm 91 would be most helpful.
mm 66.51
